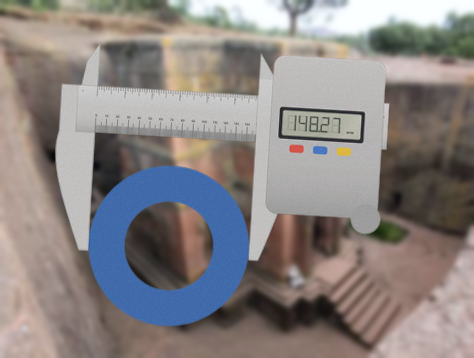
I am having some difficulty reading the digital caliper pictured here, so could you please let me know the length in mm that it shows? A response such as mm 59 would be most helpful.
mm 148.27
